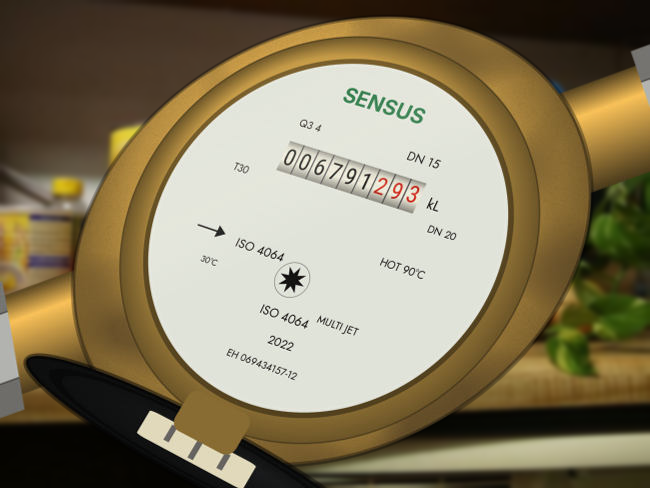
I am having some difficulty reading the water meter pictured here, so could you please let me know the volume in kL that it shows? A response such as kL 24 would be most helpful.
kL 6791.293
